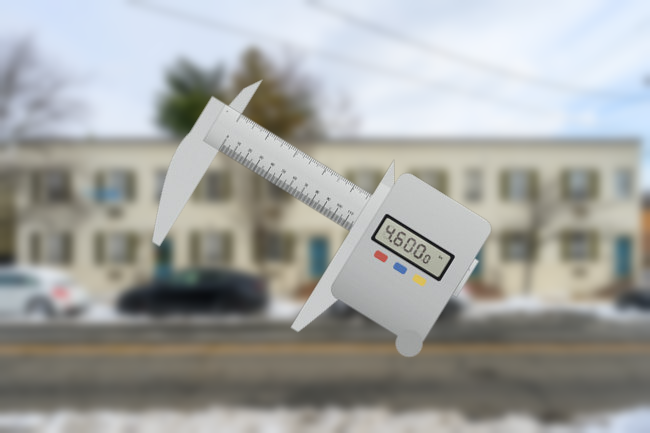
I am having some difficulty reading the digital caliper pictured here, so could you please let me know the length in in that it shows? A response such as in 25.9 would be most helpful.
in 4.6000
